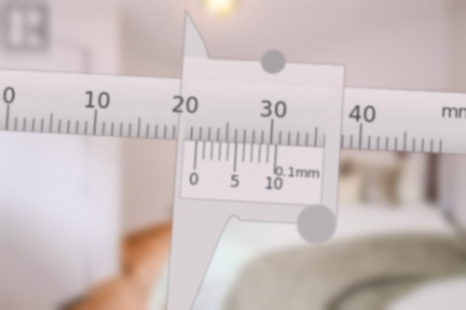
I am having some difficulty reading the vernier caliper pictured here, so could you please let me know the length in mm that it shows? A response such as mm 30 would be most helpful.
mm 21.6
